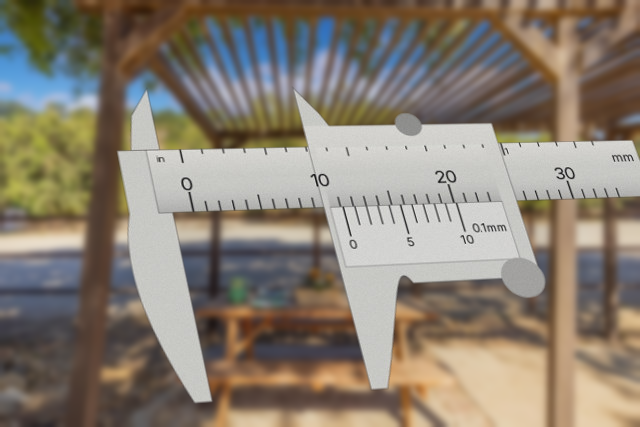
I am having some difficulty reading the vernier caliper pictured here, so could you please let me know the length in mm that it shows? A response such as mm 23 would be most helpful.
mm 11.2
